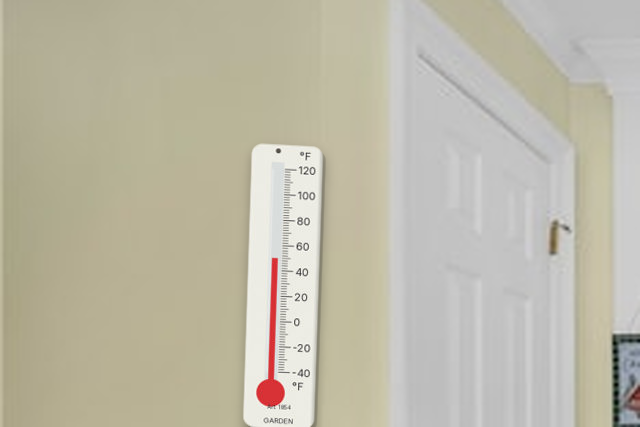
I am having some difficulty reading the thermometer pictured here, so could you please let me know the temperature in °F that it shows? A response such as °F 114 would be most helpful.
°F 50
